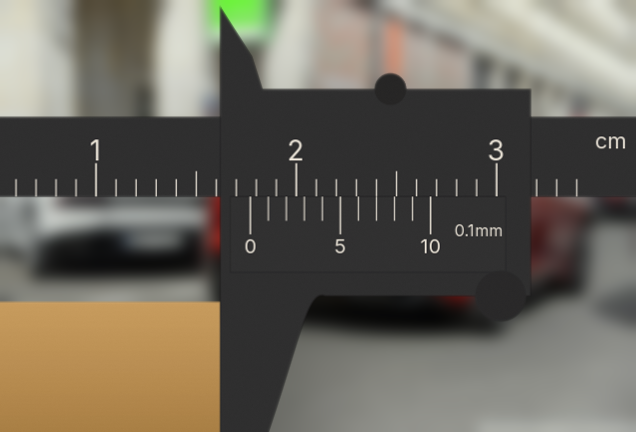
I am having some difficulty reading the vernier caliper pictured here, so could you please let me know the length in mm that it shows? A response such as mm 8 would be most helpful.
mm 17.7
